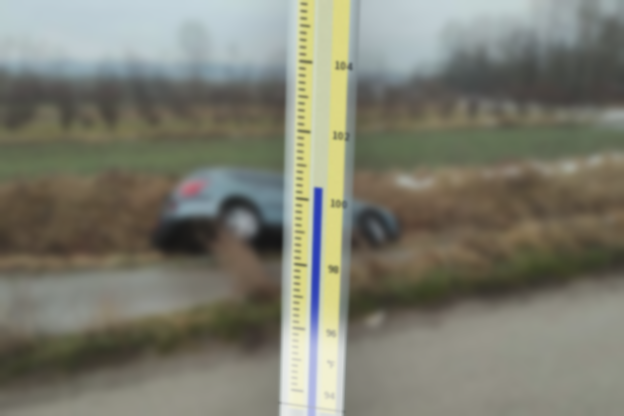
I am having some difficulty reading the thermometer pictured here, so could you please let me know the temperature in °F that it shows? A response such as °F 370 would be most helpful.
°F 100.4
